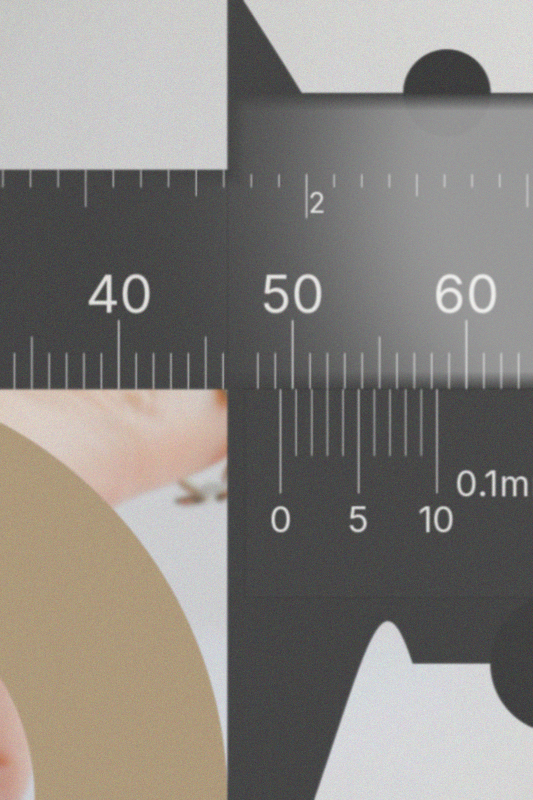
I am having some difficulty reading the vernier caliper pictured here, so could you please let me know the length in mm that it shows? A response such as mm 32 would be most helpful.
mm 49.3
